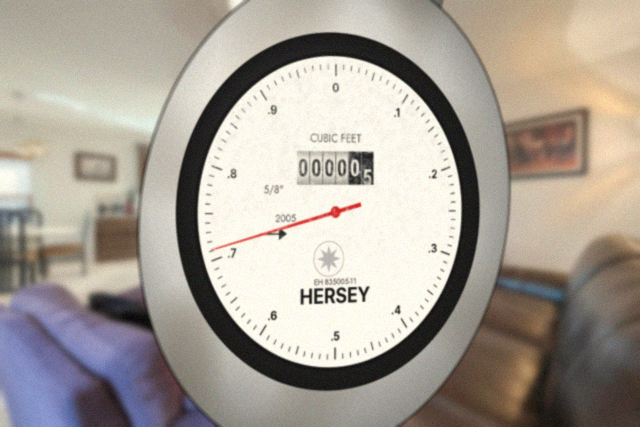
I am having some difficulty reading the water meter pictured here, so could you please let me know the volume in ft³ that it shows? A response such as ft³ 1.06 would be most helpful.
ft³ 4.71
